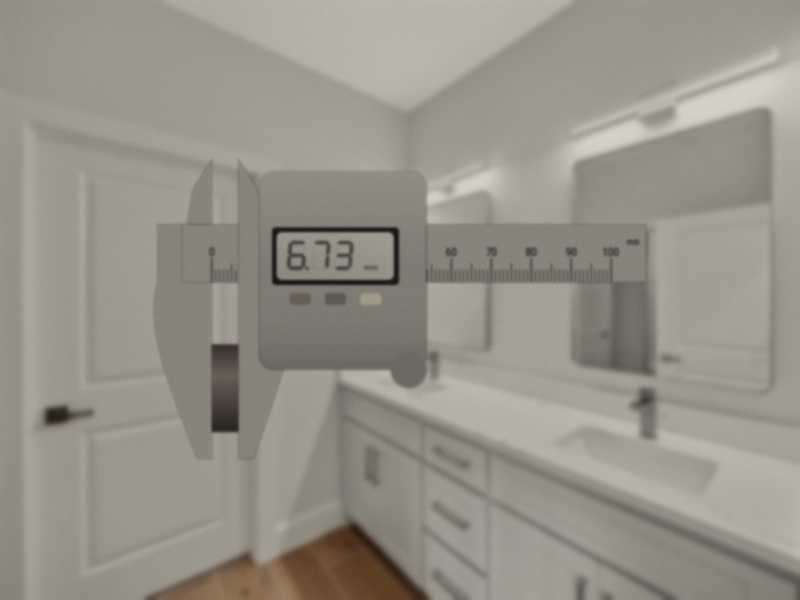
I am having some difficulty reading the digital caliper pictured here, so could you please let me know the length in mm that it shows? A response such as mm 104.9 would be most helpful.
mm 6.73
